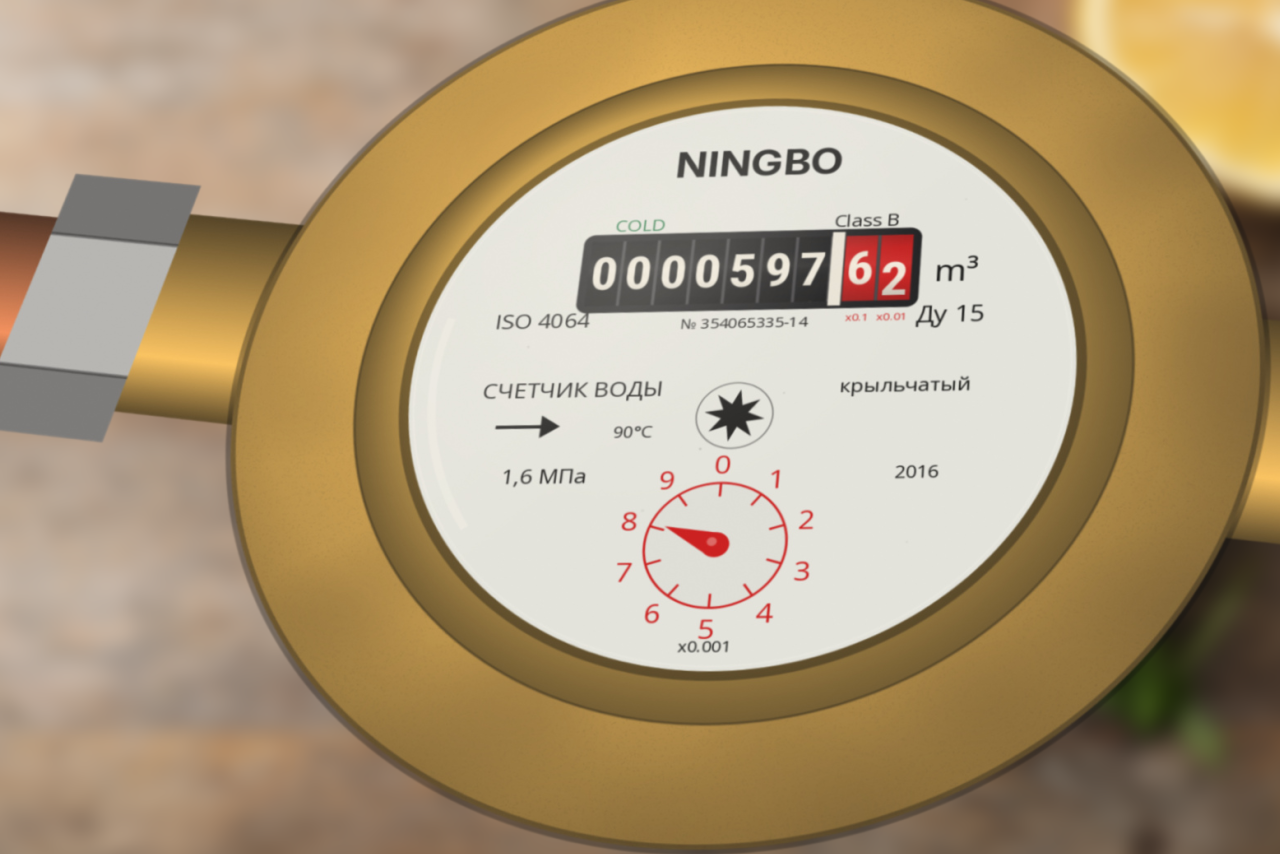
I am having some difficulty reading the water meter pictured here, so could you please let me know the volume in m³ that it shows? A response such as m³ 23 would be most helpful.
m³ 597.618
